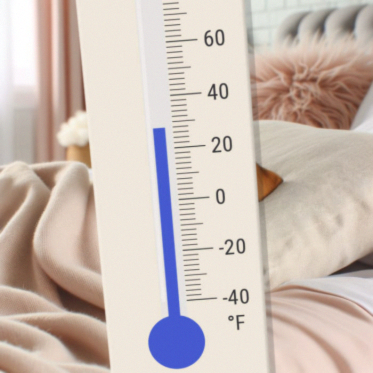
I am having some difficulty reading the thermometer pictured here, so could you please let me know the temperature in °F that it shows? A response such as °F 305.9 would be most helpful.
°F 28
